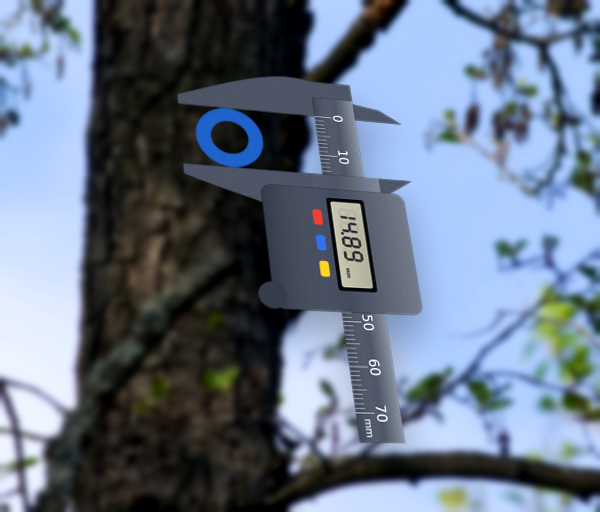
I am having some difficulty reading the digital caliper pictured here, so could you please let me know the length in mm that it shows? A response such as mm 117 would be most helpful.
mm 14.89
